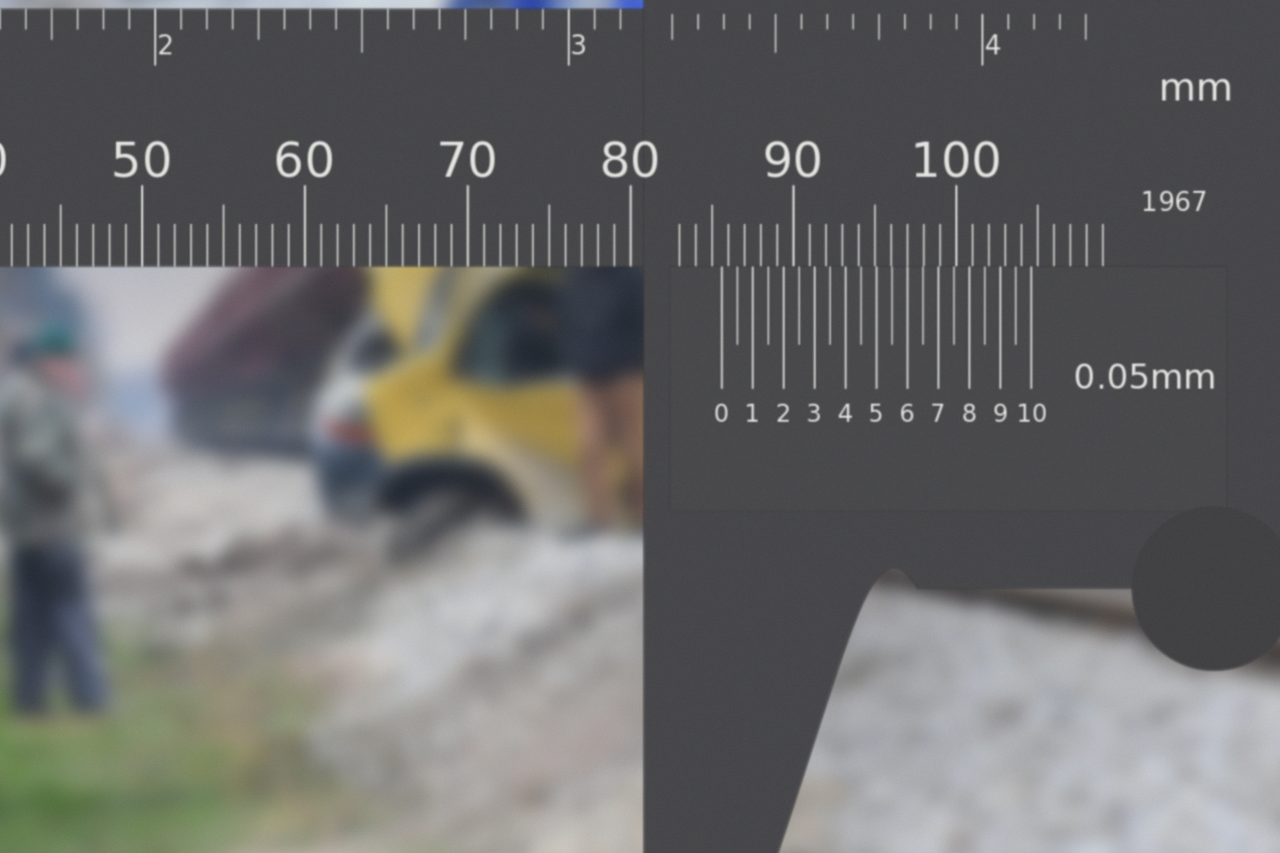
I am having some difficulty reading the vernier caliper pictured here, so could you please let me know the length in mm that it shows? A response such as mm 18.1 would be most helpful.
mm 85.6
